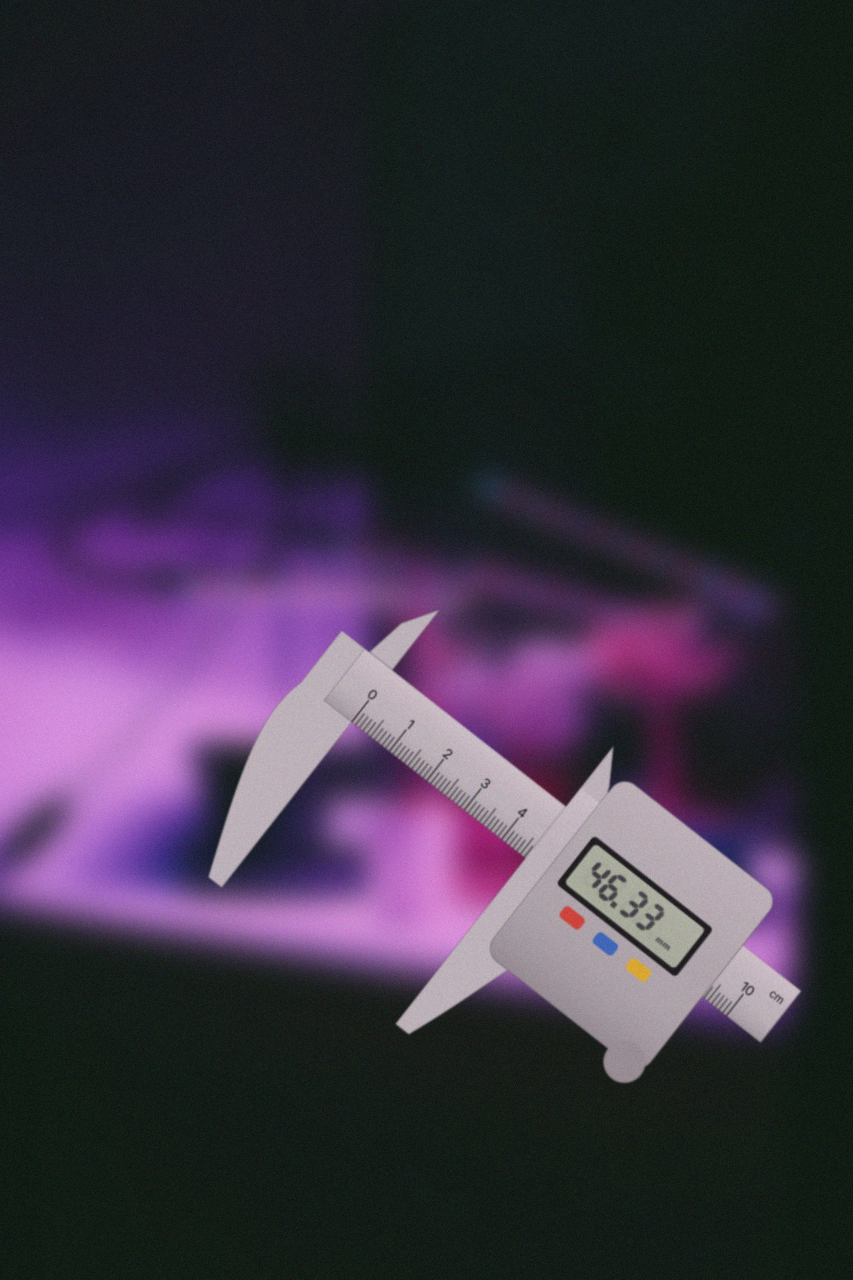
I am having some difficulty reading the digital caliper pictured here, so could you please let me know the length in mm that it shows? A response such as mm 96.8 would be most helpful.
mm 46.33
